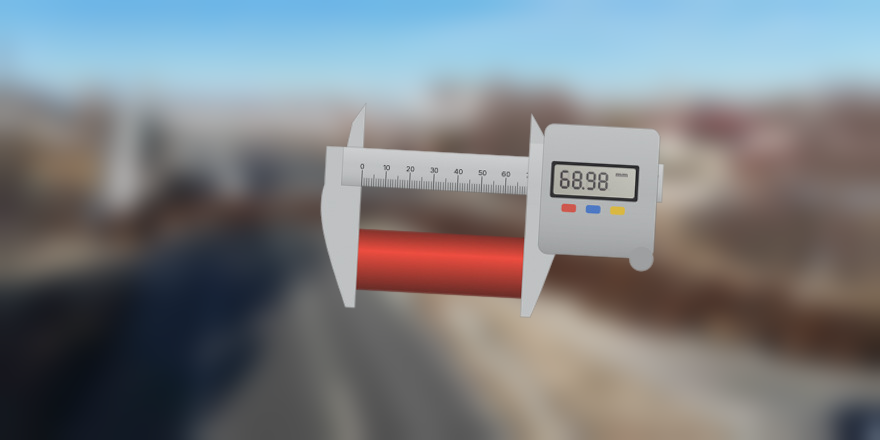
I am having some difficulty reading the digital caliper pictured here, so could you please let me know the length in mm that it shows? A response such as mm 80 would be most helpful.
mm 68.98
